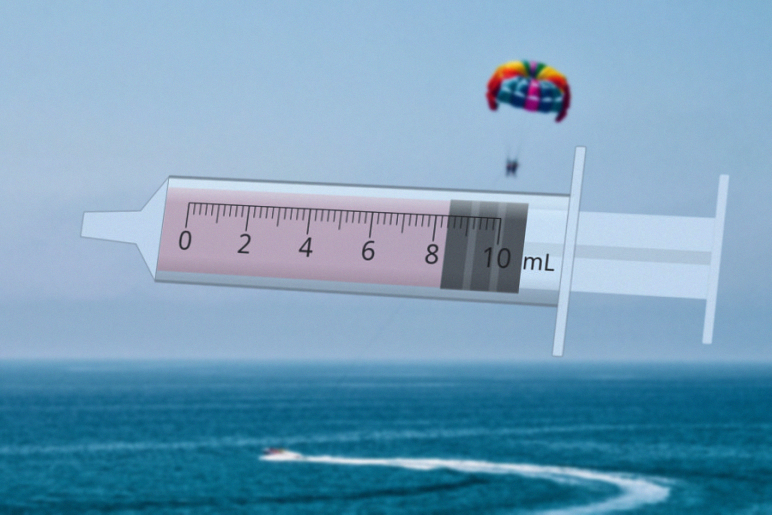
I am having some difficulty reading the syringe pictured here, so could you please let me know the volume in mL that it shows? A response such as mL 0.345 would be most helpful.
mL 8.4
